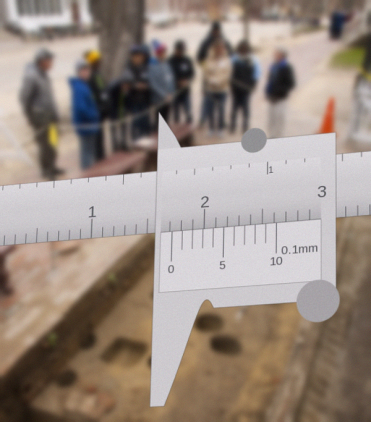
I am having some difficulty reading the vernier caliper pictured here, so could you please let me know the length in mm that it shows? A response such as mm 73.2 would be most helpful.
mm 17.2
